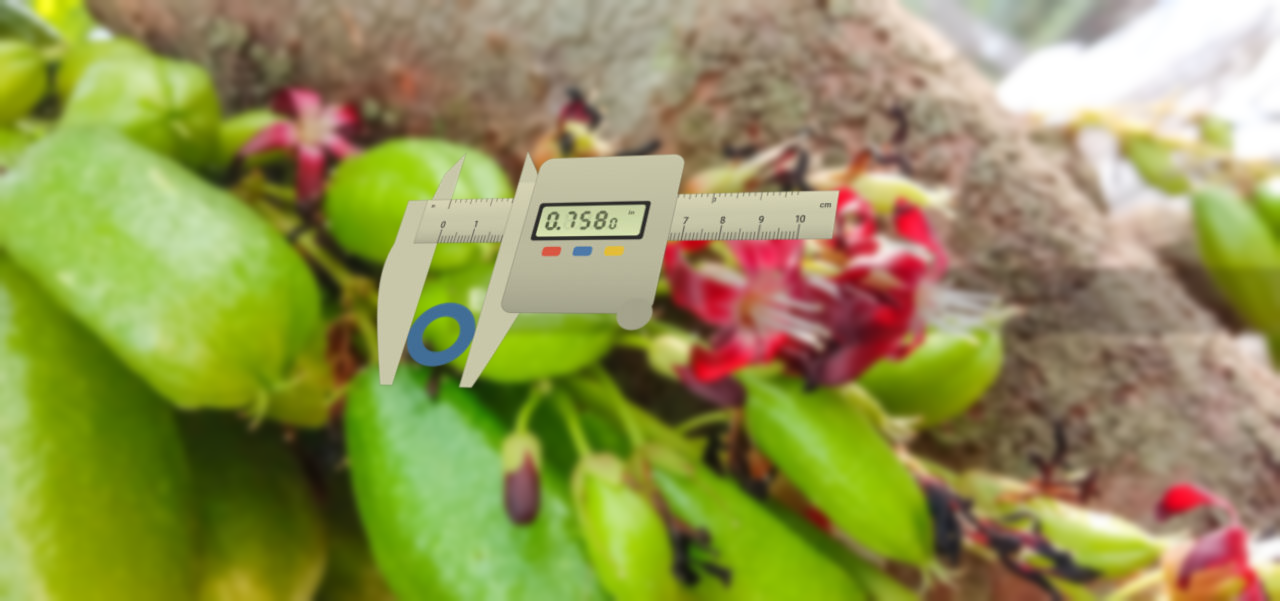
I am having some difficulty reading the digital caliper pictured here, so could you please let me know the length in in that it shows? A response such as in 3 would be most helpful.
in 0.7580
